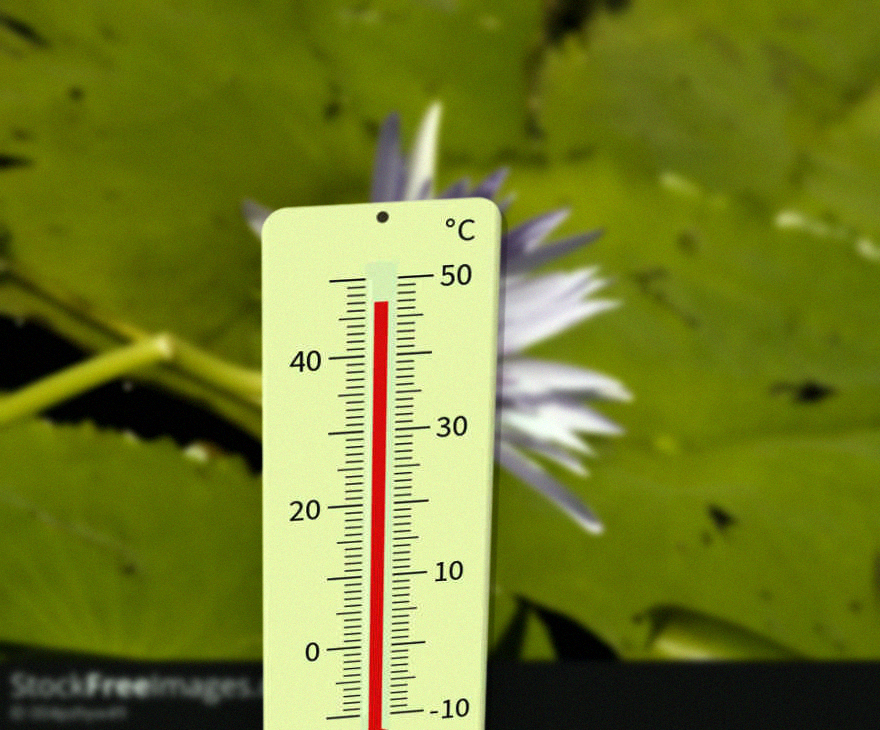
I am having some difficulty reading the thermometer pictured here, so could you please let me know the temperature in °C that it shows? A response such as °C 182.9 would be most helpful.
°C 47
